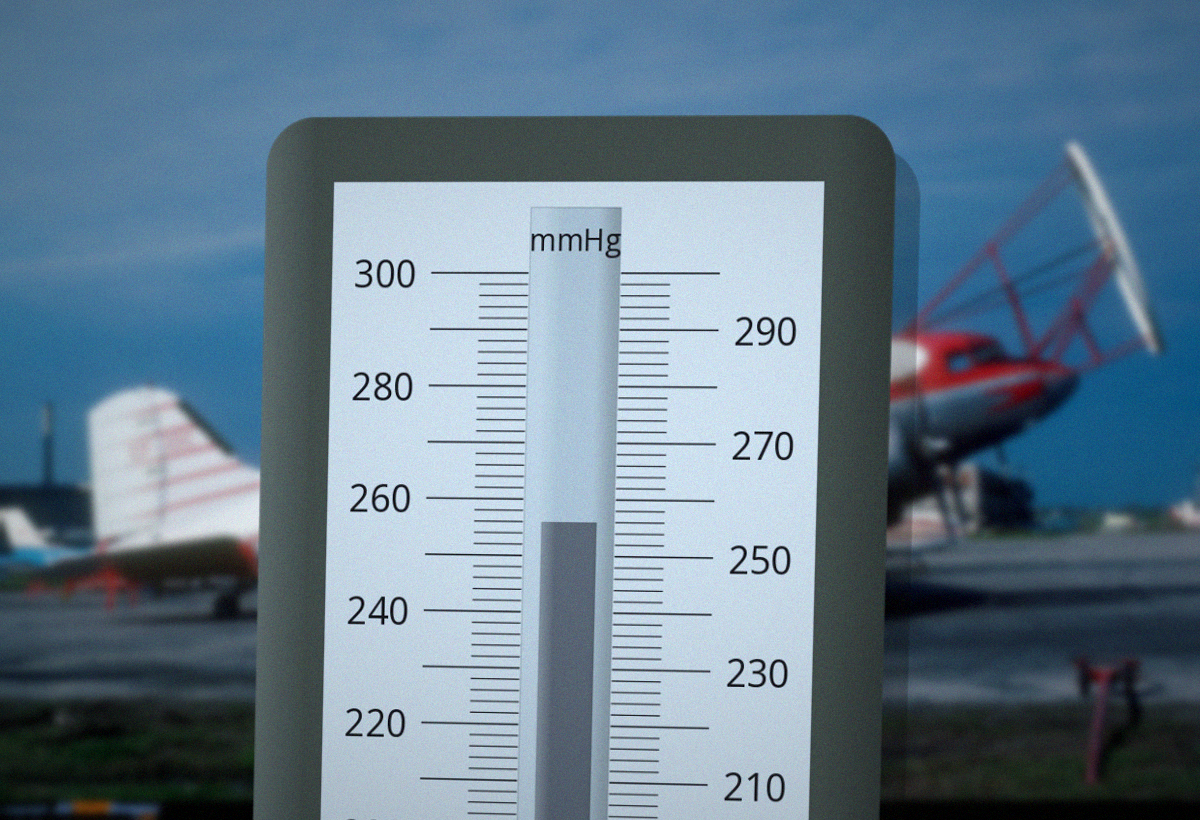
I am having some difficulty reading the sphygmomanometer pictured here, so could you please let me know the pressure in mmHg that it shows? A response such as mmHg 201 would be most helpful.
mmHg 256
